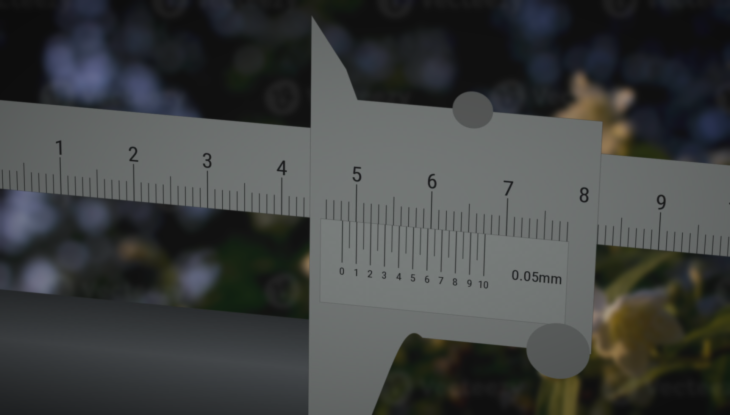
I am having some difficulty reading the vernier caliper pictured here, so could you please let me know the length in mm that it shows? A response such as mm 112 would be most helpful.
mm 48.2
